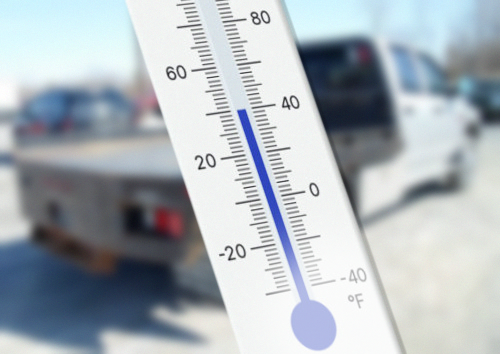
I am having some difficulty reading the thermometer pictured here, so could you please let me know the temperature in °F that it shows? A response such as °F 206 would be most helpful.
°F 40
